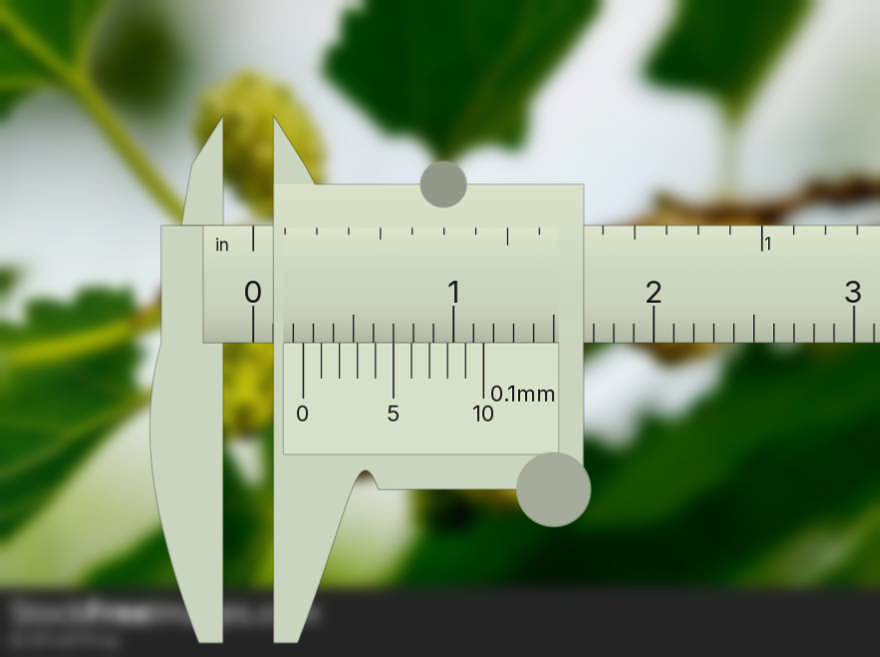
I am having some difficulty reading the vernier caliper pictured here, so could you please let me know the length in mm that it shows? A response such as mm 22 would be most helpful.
mm 2.5
